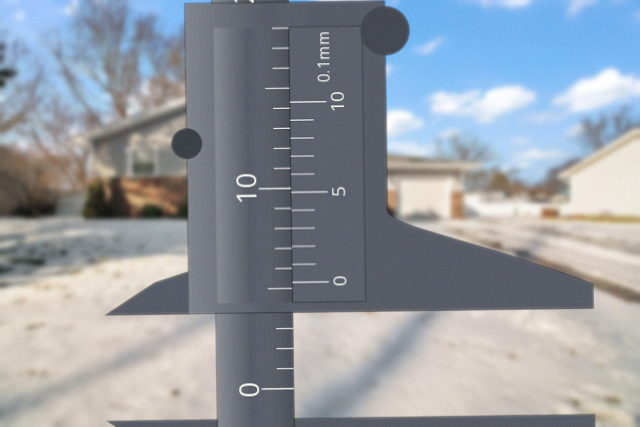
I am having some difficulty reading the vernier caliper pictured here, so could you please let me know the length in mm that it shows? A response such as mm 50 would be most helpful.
mm 5.3
